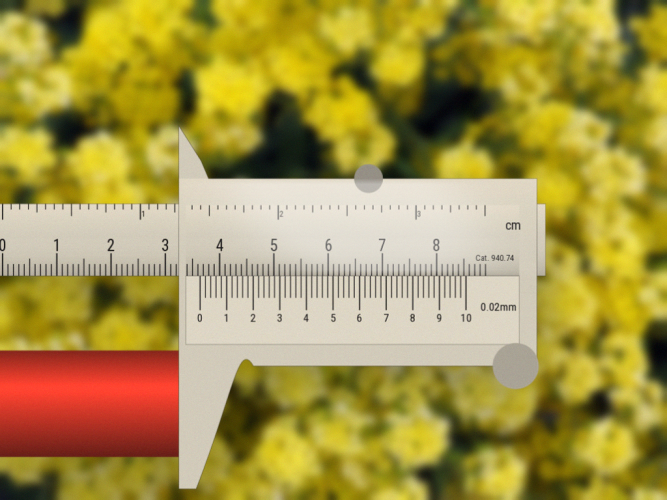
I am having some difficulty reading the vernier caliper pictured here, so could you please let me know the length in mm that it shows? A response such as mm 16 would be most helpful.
mm 36.4
